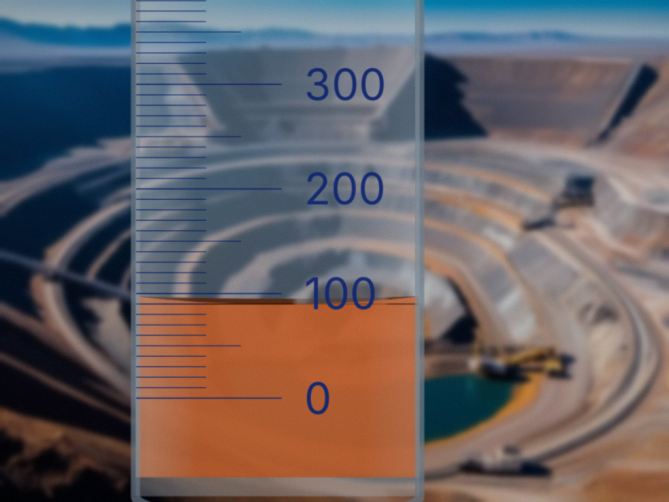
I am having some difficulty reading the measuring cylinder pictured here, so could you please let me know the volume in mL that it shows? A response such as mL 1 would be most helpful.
mL 90
